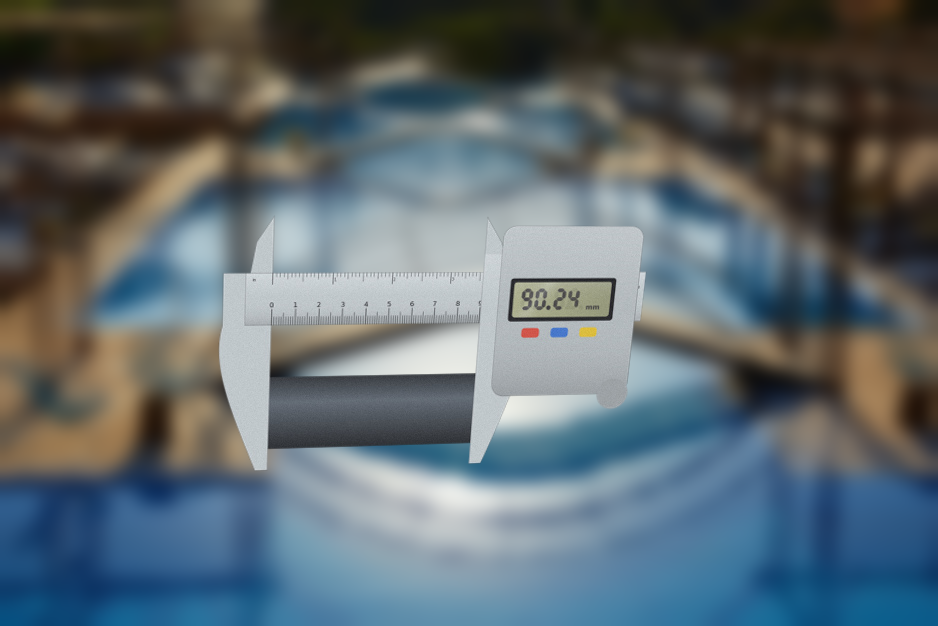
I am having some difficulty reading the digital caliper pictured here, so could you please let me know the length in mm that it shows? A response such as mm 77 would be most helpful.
mm 90.24
